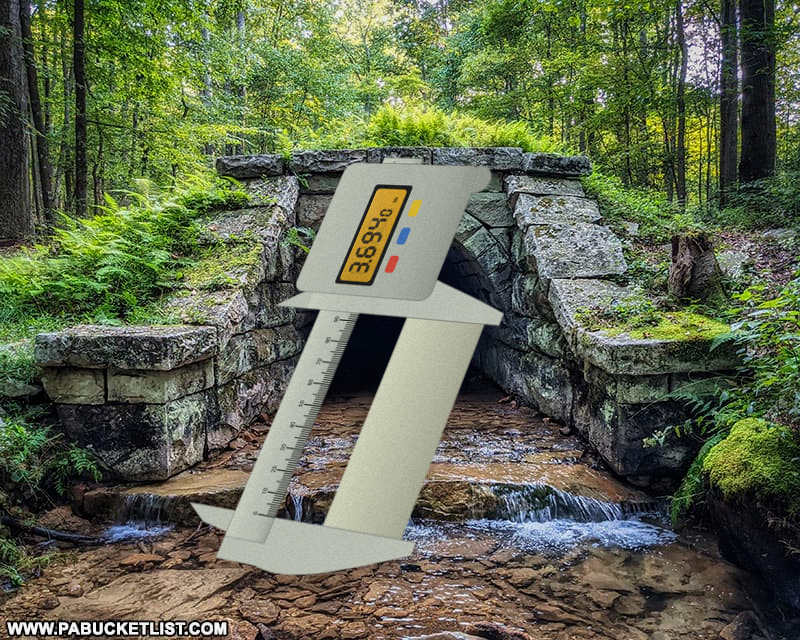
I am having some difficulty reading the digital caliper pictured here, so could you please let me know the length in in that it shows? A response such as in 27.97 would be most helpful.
in 3.6940
